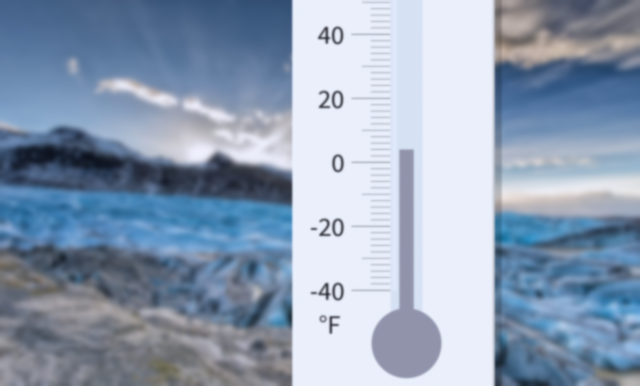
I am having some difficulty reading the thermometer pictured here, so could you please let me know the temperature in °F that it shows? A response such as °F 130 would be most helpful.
°F 4
